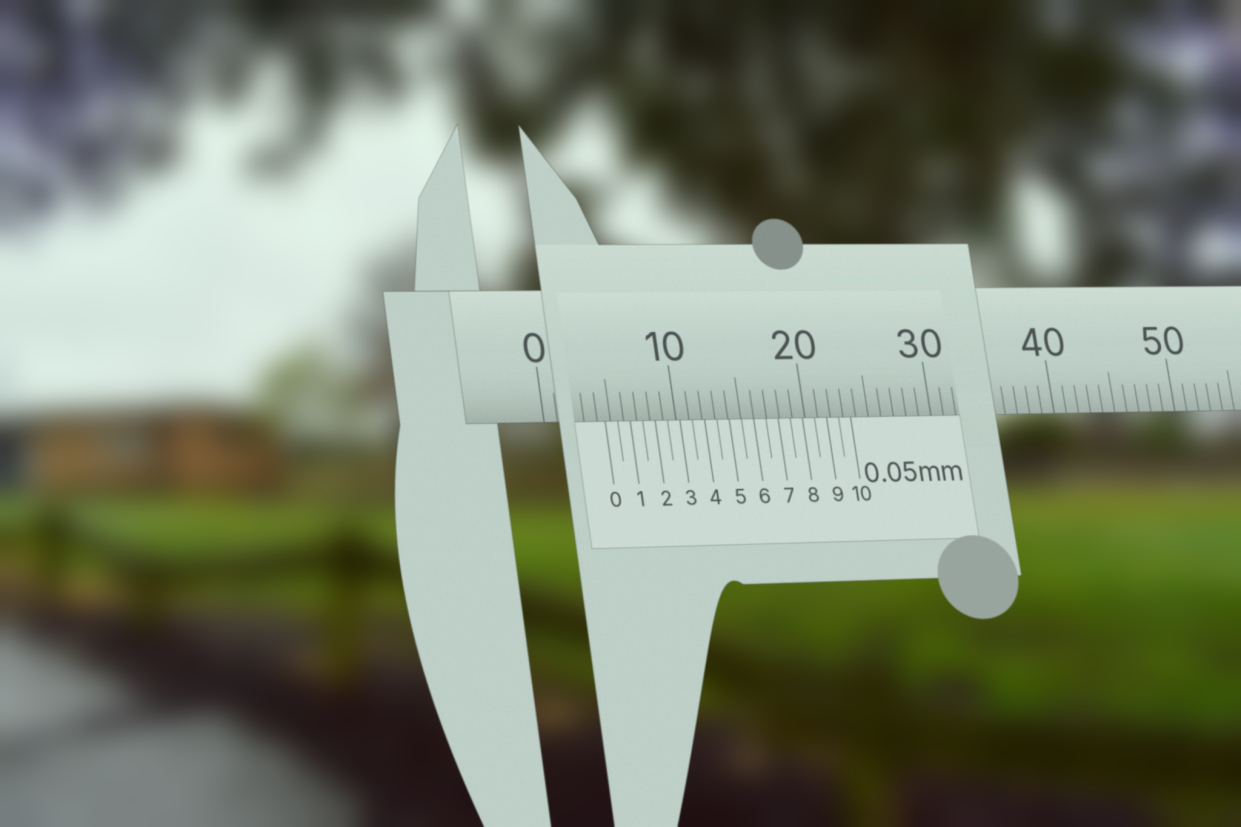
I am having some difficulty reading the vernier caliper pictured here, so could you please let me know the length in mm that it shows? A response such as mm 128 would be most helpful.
mm 4.6
